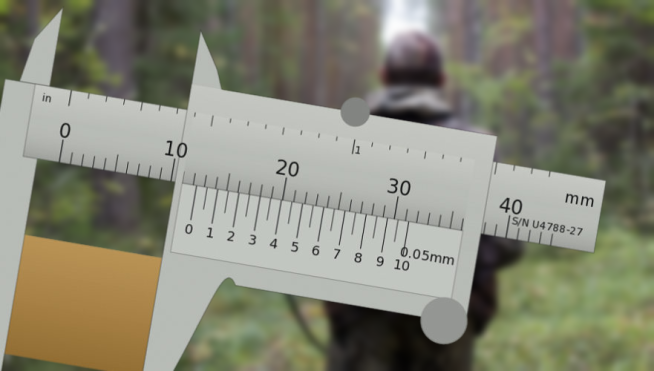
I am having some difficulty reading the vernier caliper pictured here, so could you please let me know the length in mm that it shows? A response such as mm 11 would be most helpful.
mm 12.3
